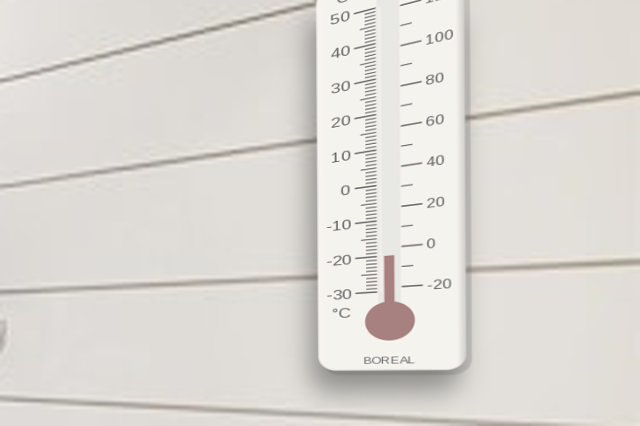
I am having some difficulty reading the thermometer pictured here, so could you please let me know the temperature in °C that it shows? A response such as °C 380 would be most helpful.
°C -20
